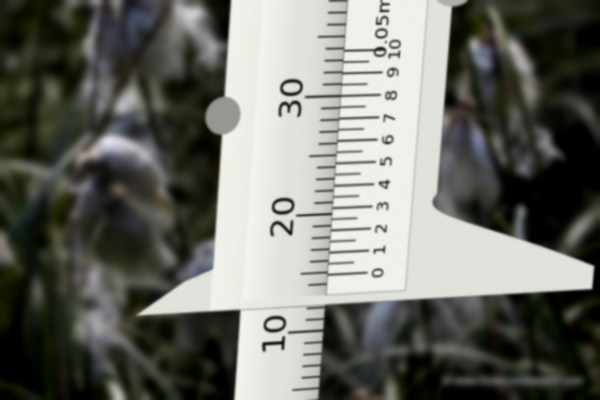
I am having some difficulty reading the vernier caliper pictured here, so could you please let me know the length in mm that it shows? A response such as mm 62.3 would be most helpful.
mm 14.8
